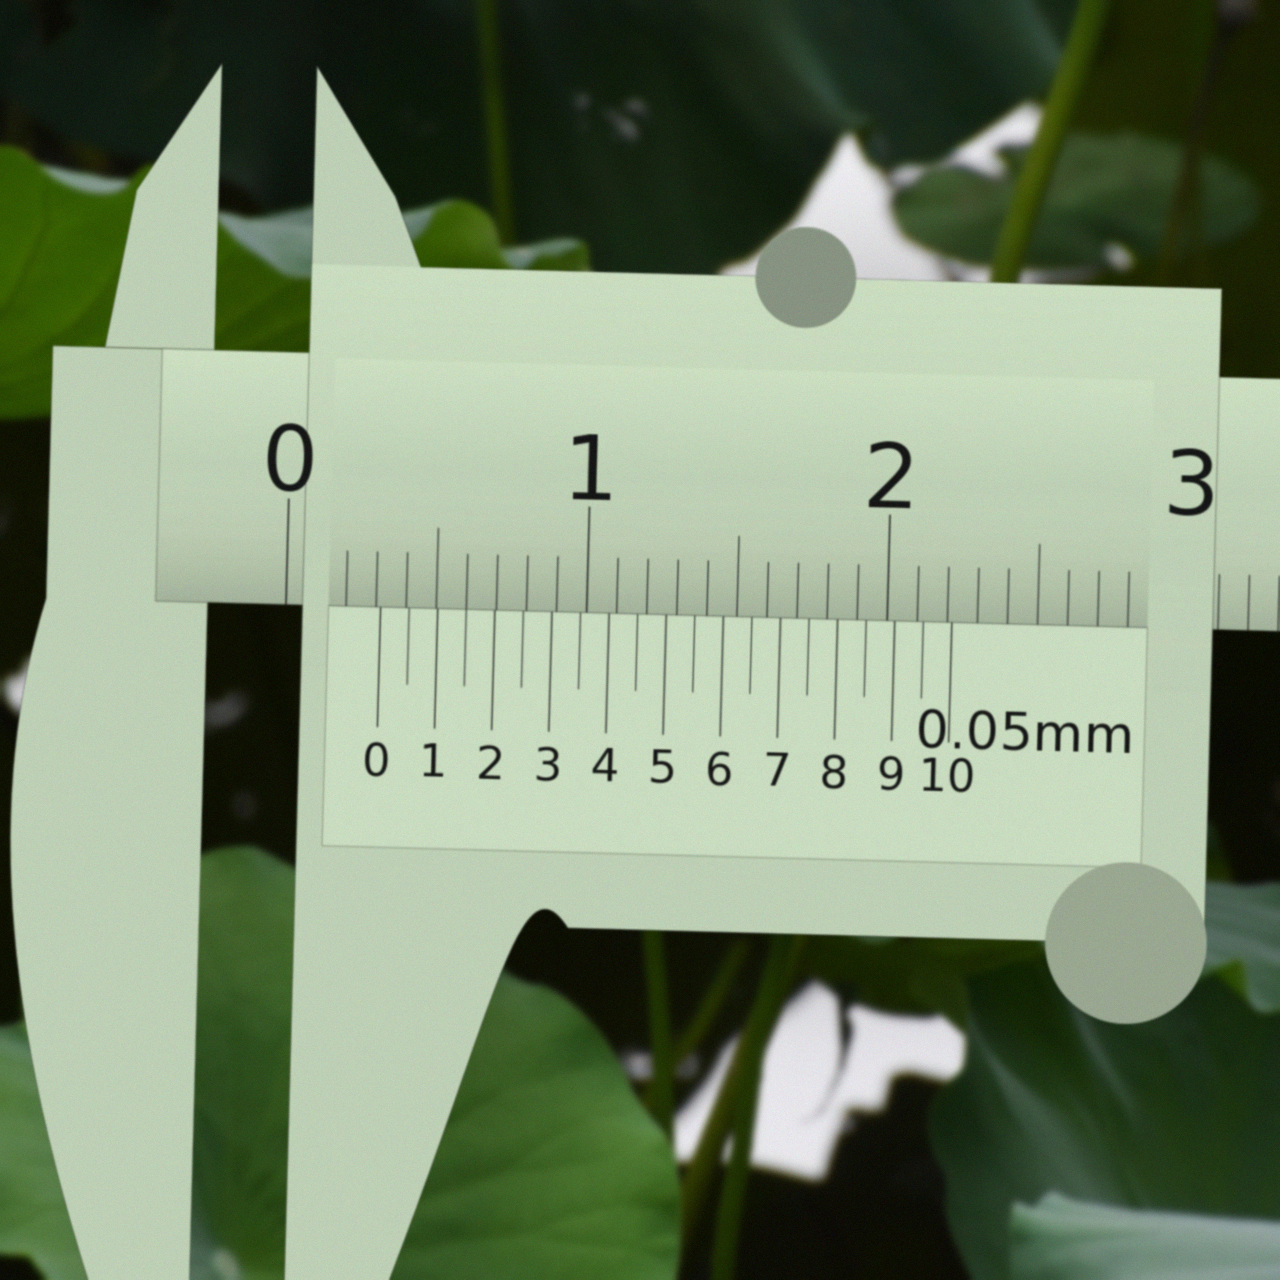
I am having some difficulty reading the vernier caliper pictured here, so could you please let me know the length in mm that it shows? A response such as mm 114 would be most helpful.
mm 3.15
